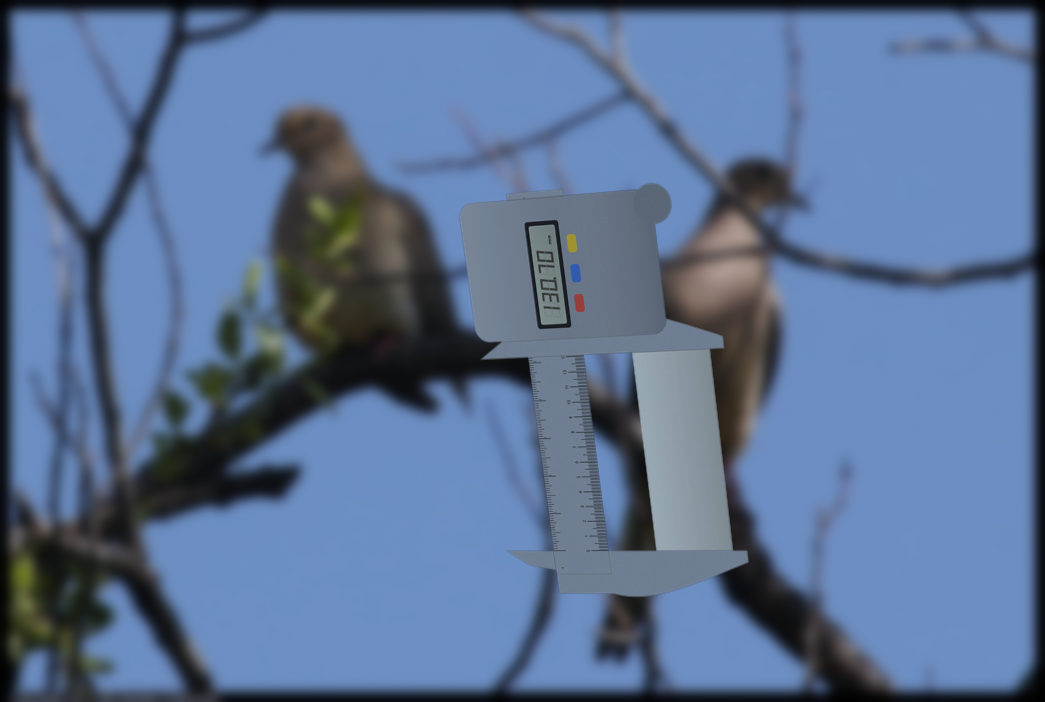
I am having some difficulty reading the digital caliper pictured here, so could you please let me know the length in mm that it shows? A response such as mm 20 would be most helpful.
mm 130.70
